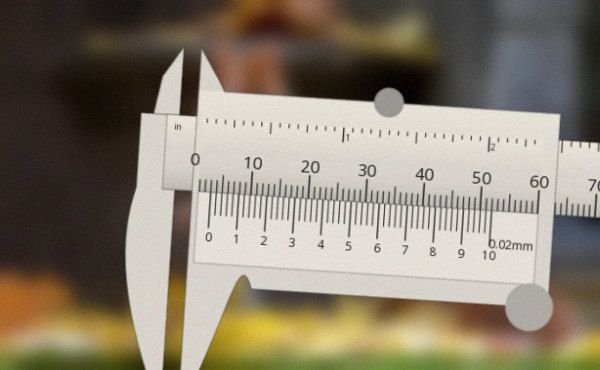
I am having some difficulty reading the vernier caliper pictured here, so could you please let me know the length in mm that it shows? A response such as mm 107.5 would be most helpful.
mm 3.0
